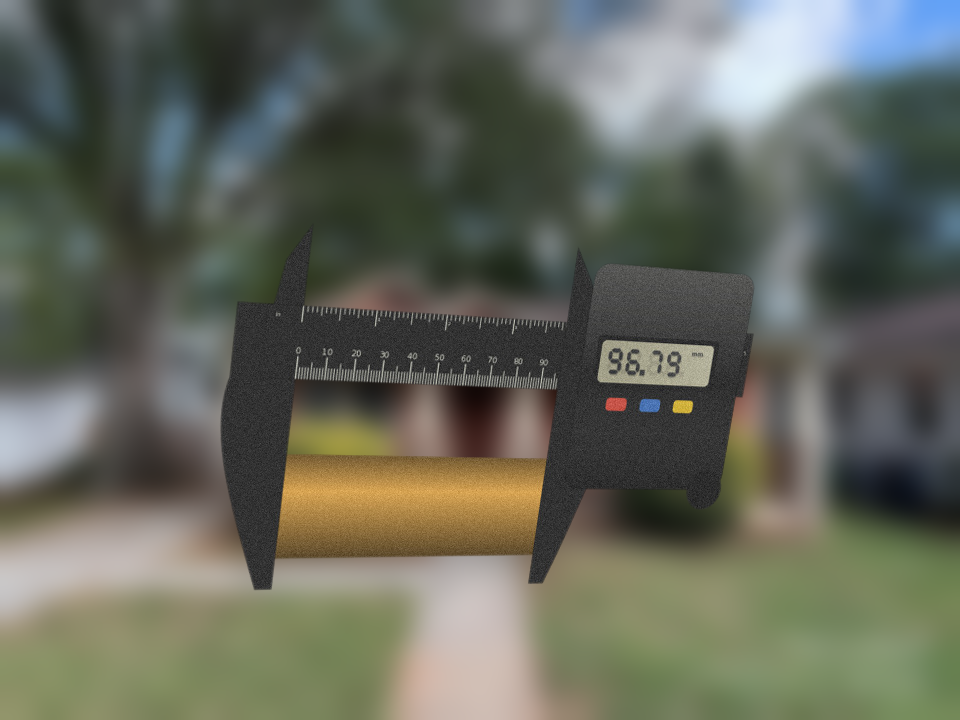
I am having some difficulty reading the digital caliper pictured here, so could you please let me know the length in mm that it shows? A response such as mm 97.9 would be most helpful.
mm 96.79
